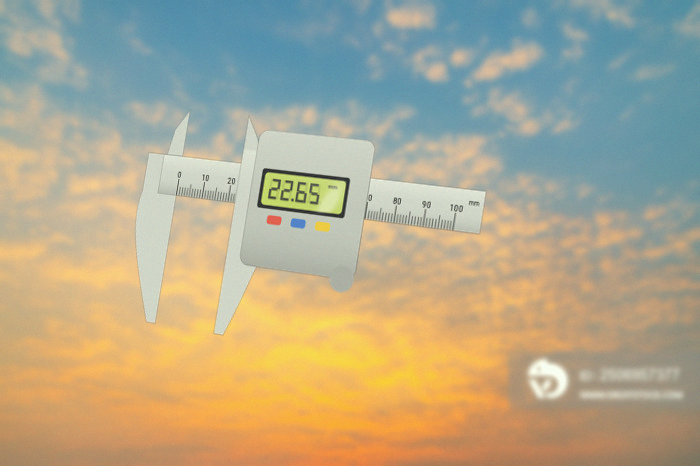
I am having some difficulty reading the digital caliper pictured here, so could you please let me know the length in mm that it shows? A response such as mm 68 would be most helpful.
mm 22.65
